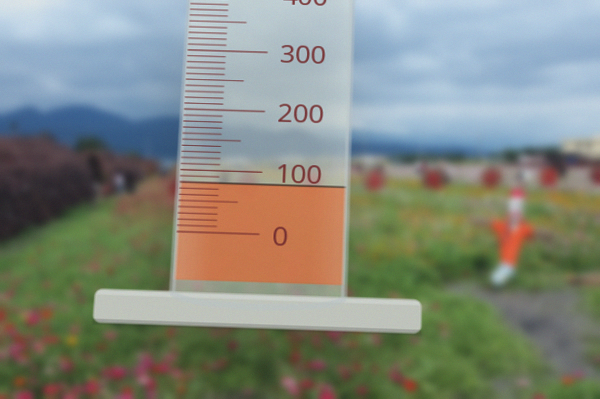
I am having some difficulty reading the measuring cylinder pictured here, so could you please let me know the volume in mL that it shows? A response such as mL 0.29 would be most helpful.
mL 80
